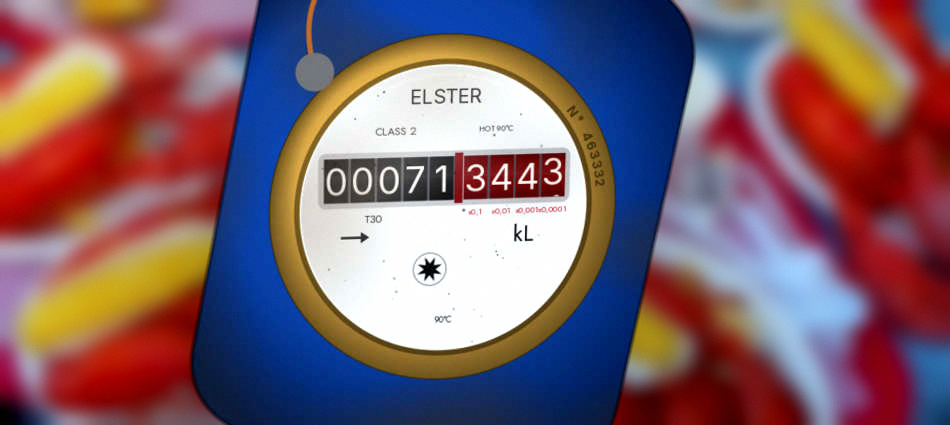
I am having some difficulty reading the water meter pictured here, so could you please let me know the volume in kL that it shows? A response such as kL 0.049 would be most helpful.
kL 71.3443
